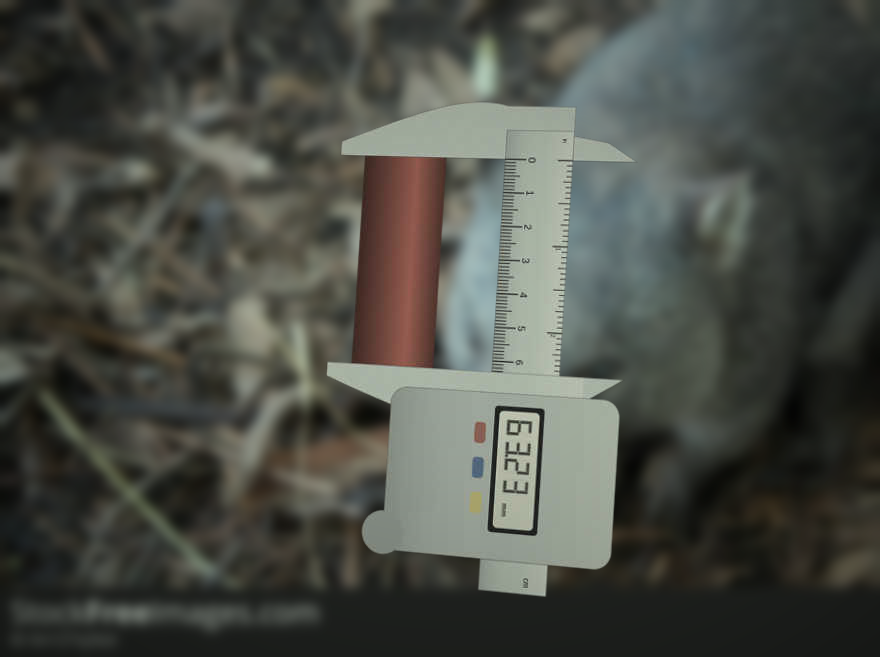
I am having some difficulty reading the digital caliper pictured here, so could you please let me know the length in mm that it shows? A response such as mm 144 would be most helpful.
mm 63.23
